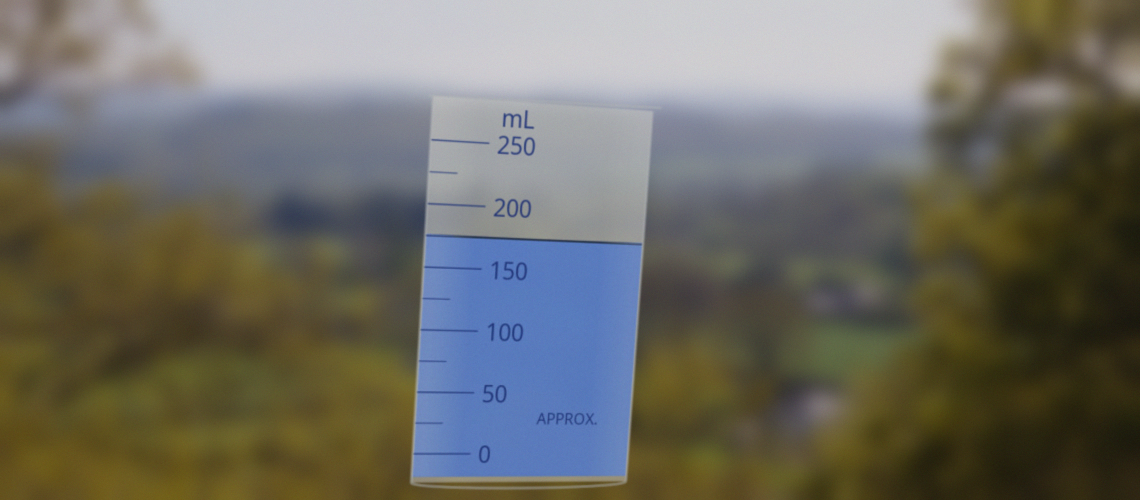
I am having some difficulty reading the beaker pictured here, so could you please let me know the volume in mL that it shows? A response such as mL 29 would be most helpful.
mL 175
